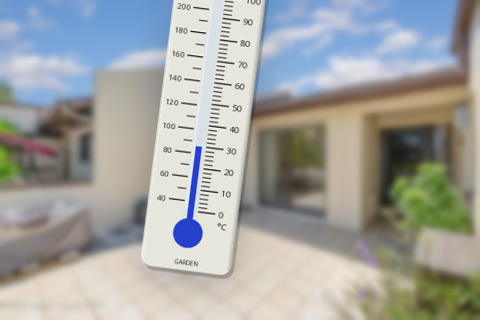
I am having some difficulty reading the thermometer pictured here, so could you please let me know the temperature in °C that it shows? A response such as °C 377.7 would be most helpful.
°C 30
